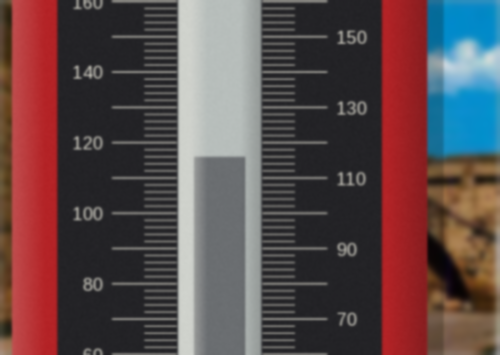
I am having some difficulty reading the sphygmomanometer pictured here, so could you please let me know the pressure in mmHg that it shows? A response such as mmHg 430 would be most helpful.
mmHg 116
